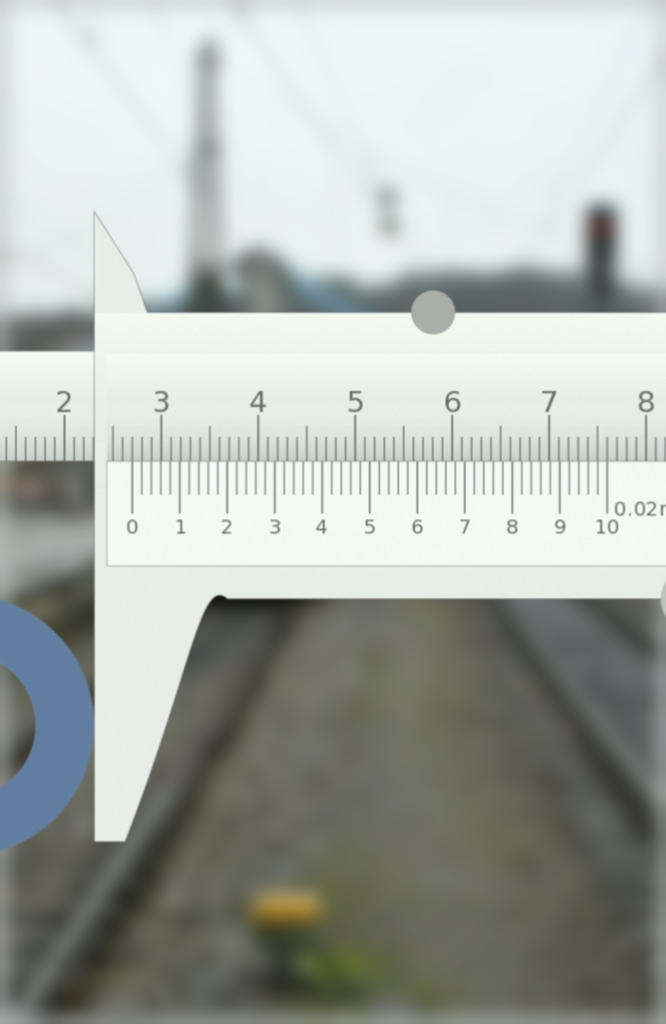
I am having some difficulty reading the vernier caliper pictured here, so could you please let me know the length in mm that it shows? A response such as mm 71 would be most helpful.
mm 27.0
